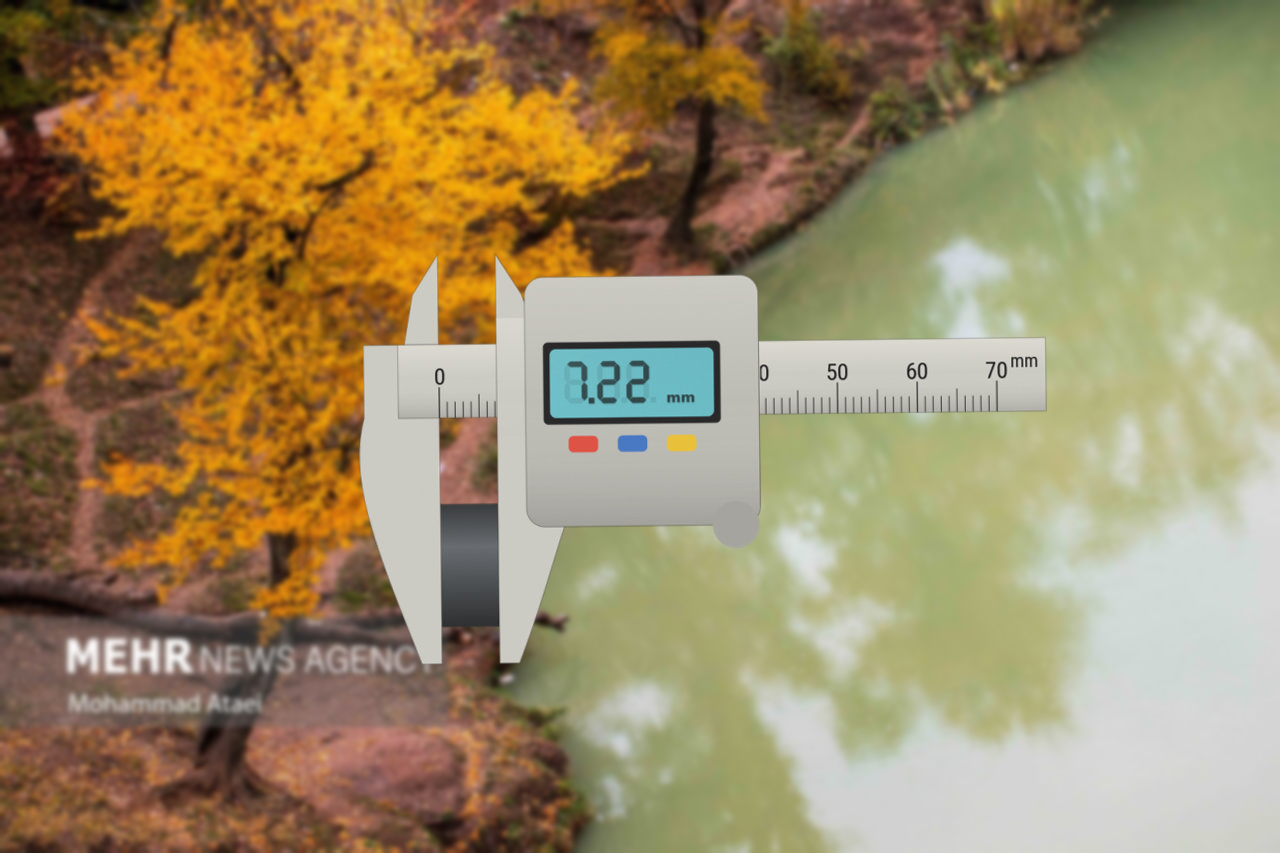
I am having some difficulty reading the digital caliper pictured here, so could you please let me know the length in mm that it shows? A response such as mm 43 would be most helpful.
mm 7.22
